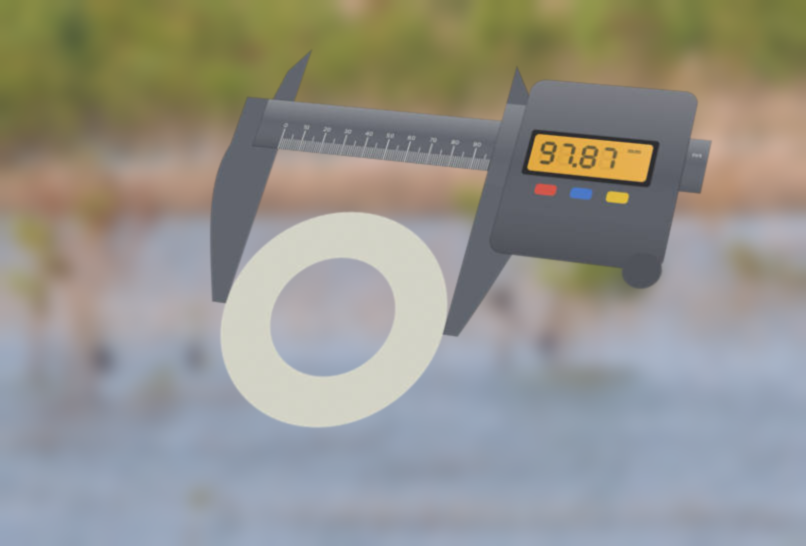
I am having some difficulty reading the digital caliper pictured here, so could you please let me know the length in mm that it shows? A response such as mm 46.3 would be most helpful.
mm 97.87
